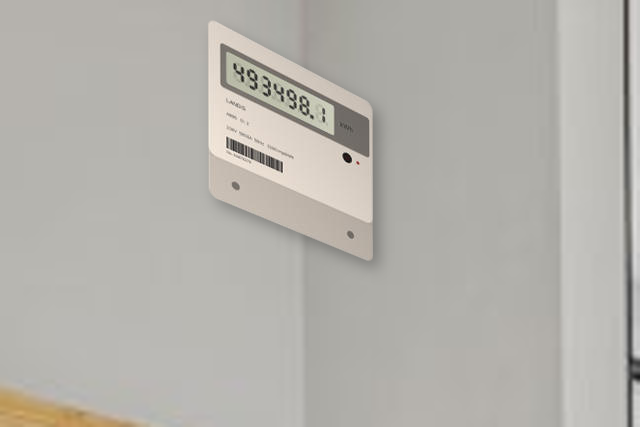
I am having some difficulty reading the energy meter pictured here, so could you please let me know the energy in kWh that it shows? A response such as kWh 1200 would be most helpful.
kWh 493498.1
